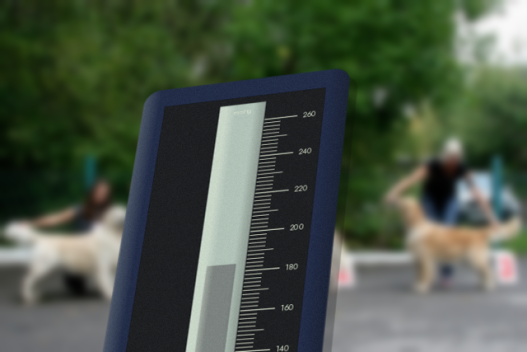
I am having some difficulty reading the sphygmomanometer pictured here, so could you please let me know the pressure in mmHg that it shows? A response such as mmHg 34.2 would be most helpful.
mmHg 184
